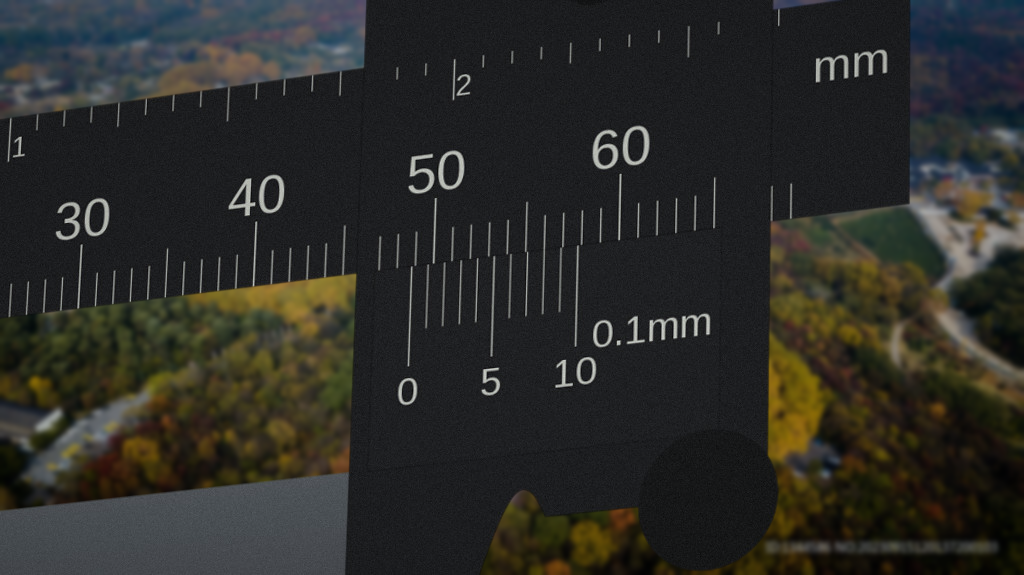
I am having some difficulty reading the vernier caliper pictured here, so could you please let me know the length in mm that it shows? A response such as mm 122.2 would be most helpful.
mm 48.8
